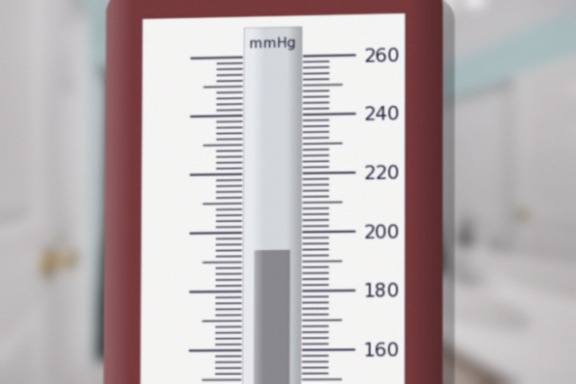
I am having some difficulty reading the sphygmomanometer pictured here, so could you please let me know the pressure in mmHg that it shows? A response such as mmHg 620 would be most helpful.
mmHg 194
